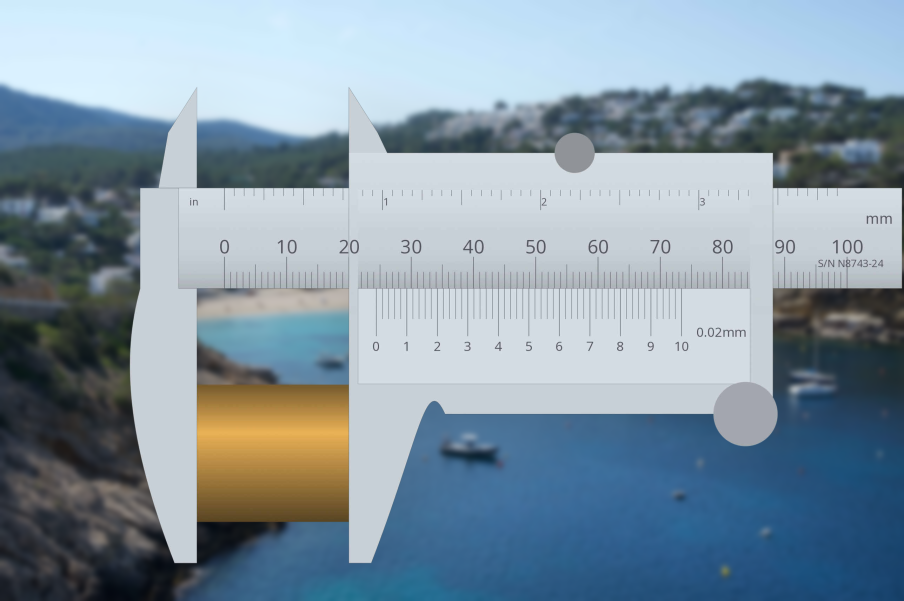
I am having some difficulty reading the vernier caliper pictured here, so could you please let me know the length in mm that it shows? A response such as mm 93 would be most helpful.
mm 24.4
